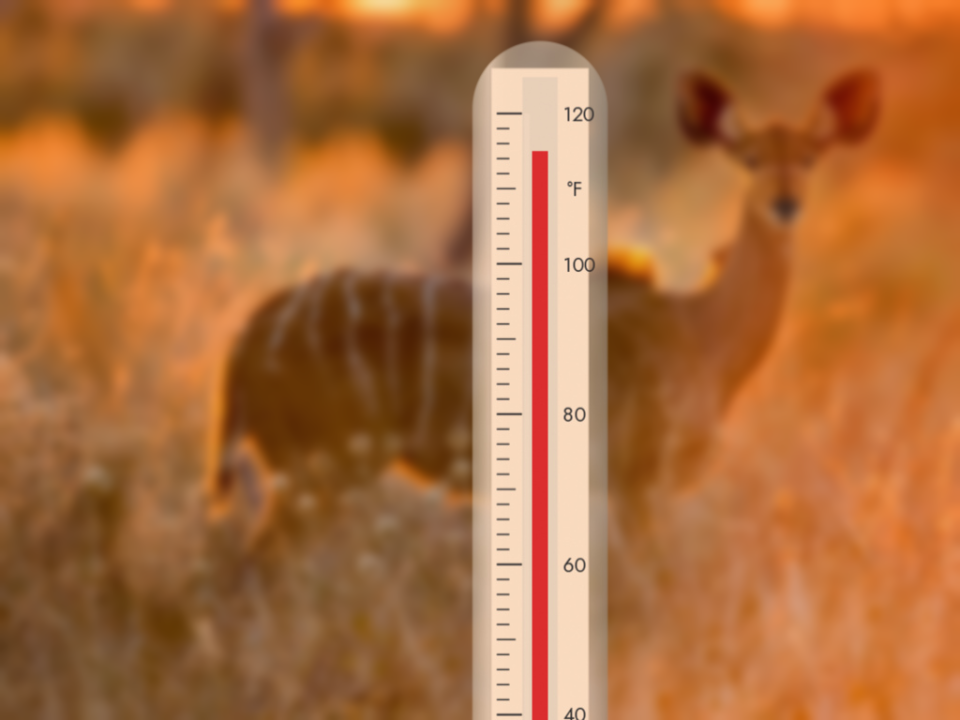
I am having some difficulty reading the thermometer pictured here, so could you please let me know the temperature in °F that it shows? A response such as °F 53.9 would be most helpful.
°F 115
